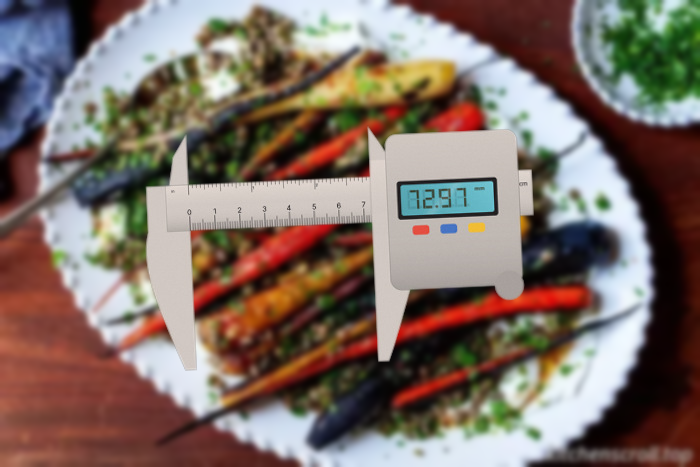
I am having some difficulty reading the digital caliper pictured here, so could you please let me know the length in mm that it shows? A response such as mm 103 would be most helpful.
mm 72.97
